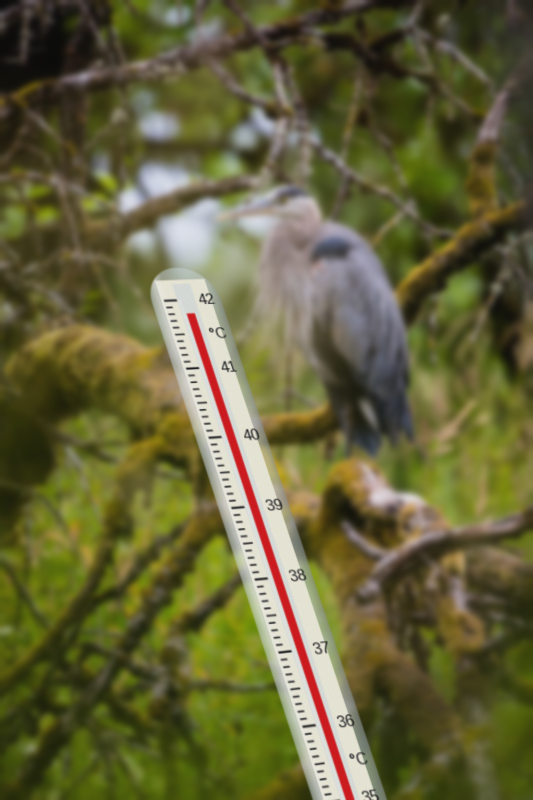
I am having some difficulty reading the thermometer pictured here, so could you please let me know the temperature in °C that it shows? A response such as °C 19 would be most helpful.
°C 41.8
